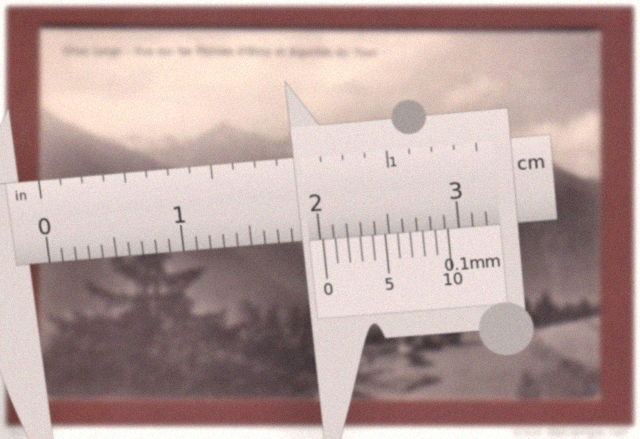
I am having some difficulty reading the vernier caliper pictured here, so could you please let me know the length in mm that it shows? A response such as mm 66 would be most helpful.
mm 20.2
